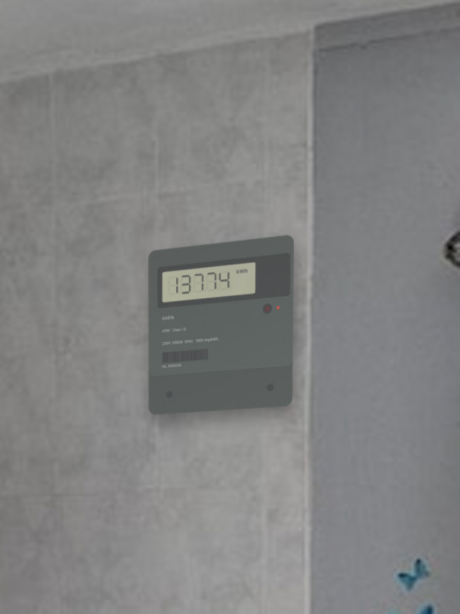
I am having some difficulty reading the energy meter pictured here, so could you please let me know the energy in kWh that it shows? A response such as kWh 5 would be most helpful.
kWh 13774
